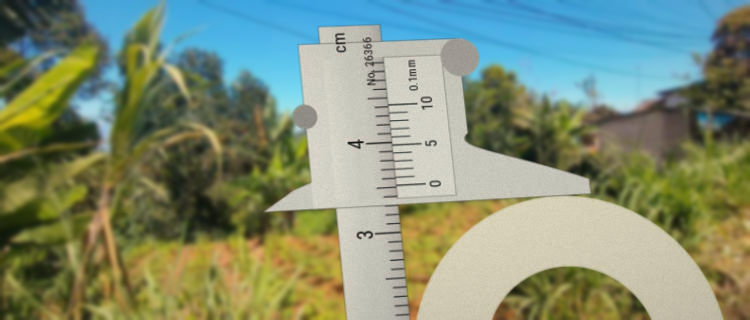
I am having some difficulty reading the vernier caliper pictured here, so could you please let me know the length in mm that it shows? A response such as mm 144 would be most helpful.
mm 35.2
